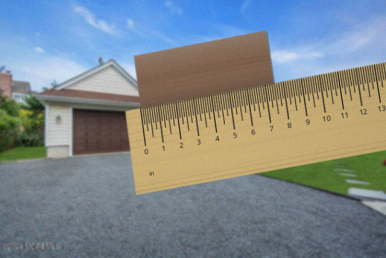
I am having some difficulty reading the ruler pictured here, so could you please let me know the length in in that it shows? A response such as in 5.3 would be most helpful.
in 7.5
